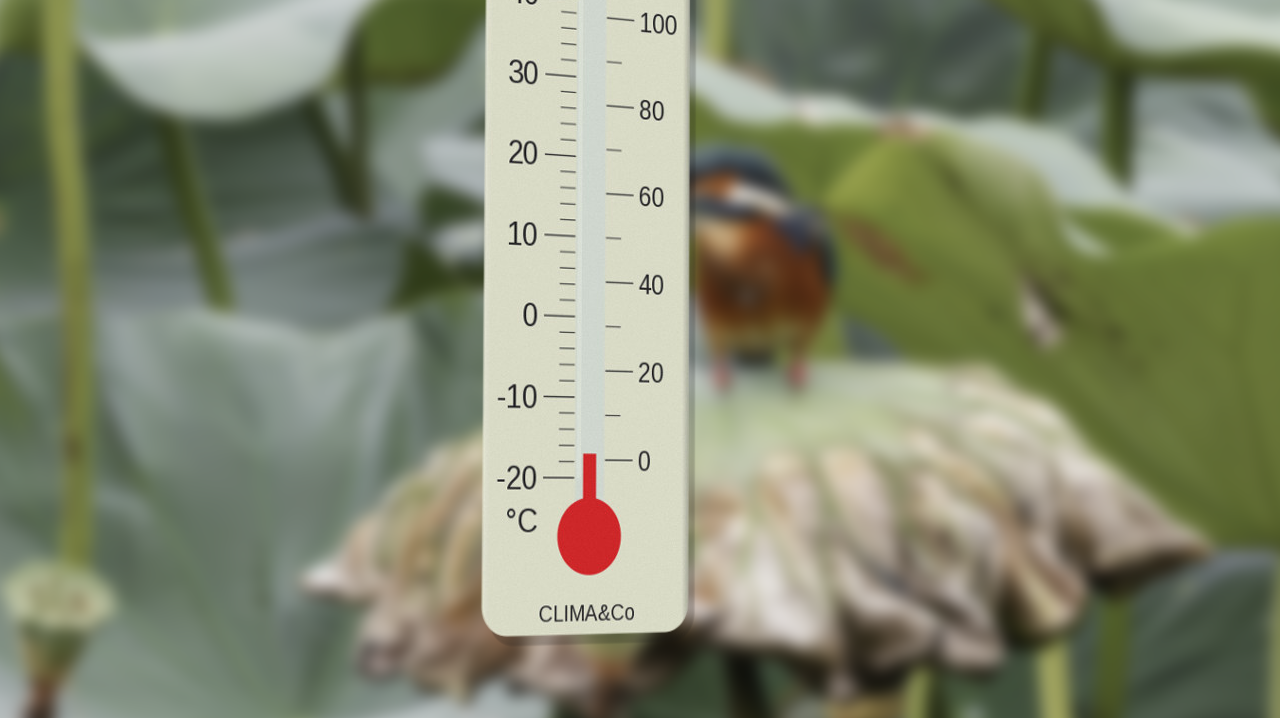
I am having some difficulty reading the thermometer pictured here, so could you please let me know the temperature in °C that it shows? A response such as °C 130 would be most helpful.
°C -17
